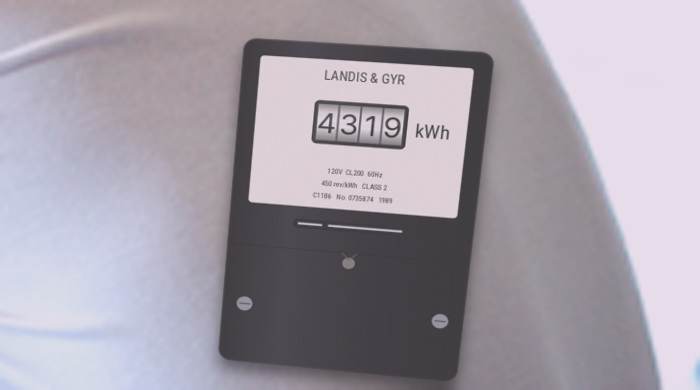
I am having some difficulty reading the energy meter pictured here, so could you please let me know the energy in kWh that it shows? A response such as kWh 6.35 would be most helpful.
kWh 4319
